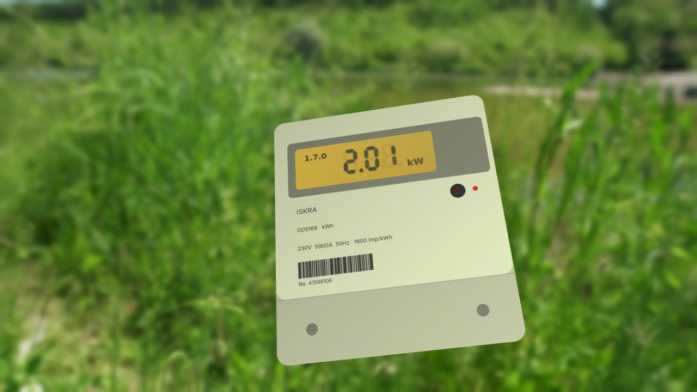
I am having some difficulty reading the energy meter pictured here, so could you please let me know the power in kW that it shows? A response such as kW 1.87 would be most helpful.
kW 2.01
